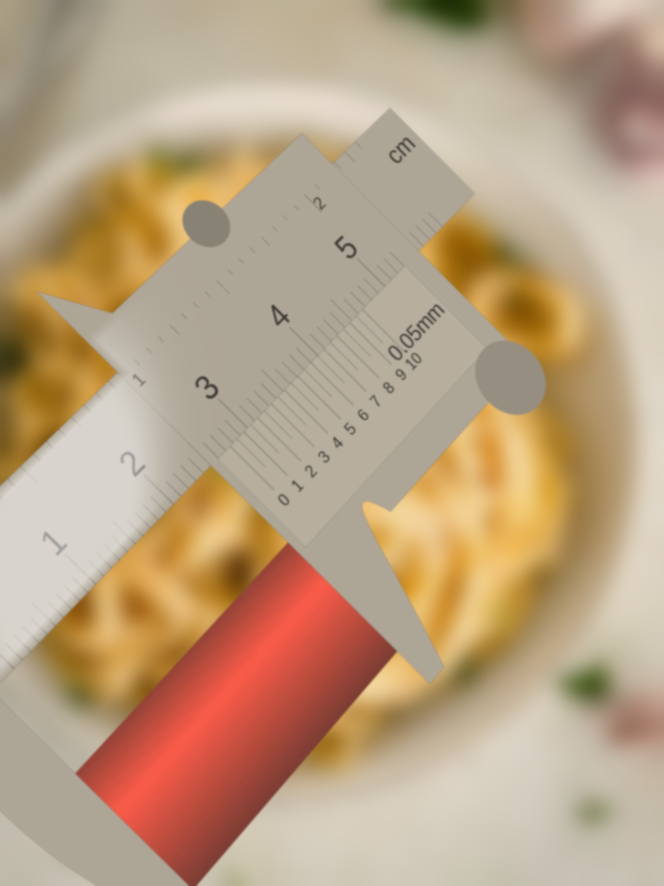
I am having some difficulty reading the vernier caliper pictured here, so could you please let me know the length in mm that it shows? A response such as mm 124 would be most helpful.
mm 27.6
